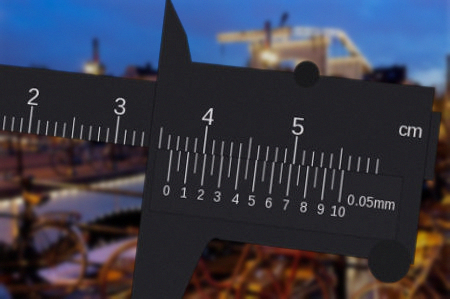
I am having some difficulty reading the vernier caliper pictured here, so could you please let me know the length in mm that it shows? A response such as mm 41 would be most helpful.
mm 36.4
